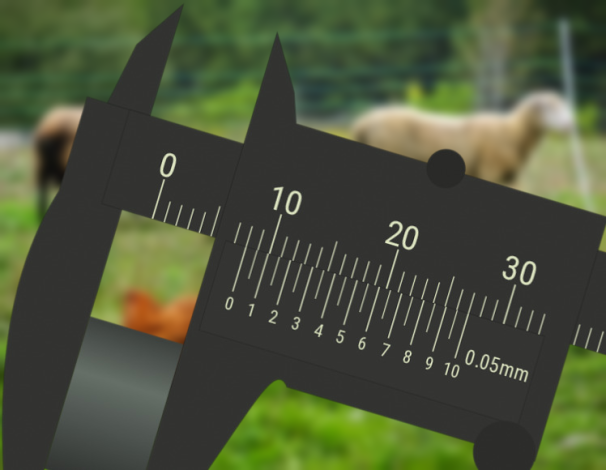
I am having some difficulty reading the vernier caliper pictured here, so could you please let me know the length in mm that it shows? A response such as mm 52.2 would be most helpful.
mm 8.0
